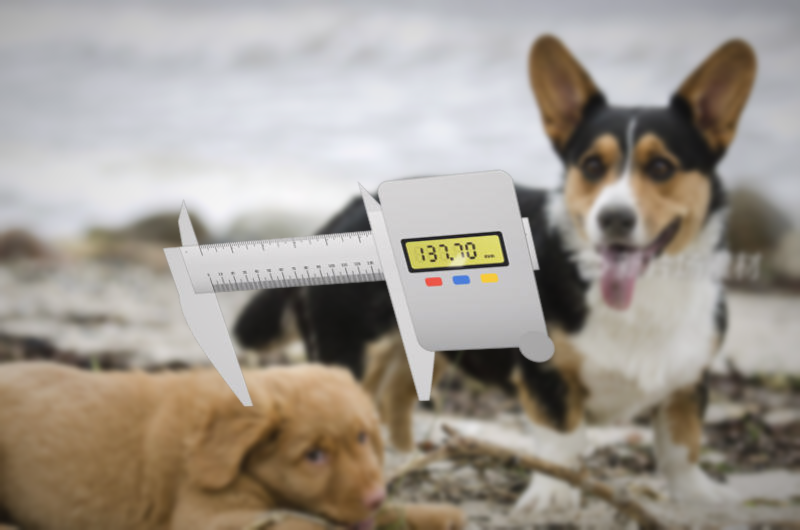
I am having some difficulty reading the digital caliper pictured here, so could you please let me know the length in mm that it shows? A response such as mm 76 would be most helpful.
mm 137.70
